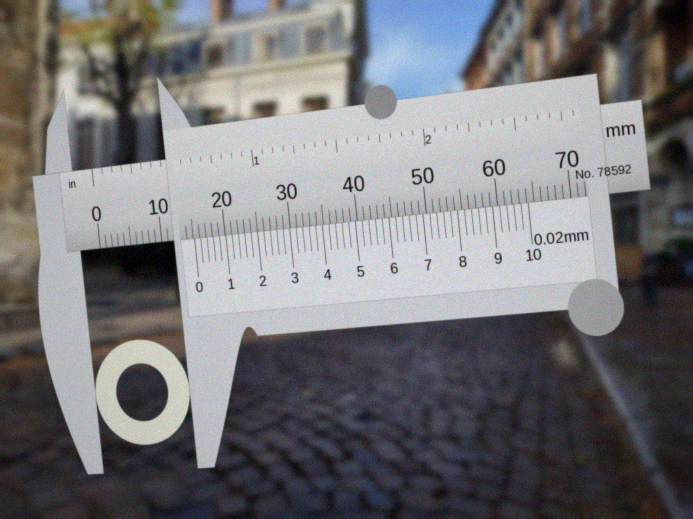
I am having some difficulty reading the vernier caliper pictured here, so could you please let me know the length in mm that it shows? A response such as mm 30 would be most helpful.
mm 15.2
